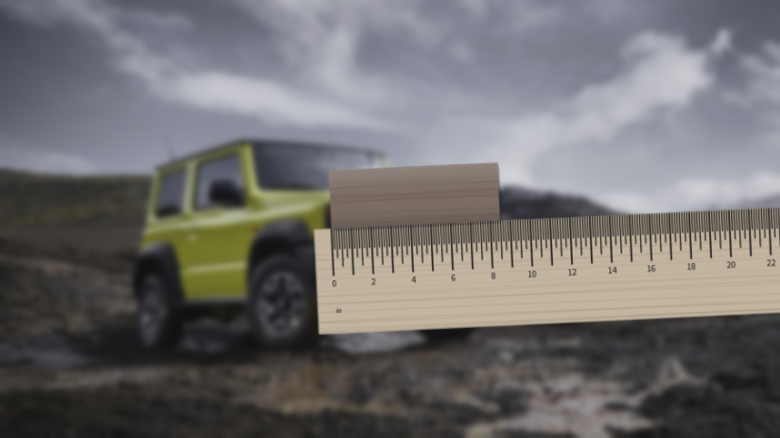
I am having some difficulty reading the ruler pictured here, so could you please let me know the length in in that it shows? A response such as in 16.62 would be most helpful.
in 8.5
